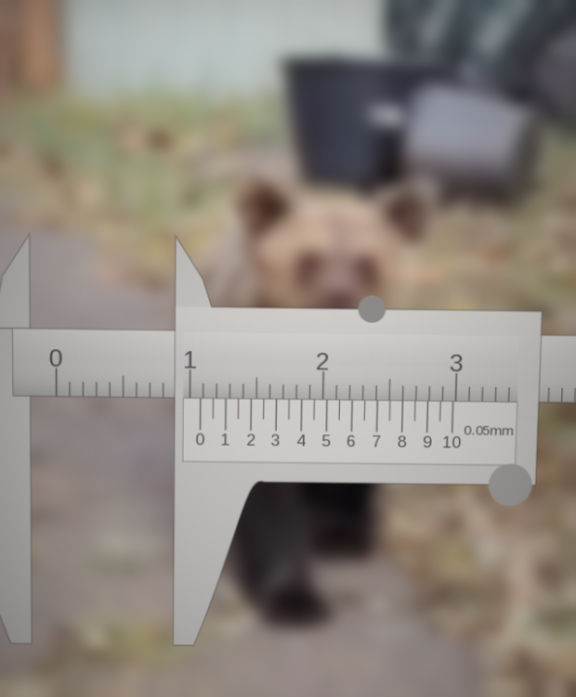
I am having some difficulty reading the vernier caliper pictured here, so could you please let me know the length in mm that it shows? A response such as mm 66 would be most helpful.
mm 10.8
